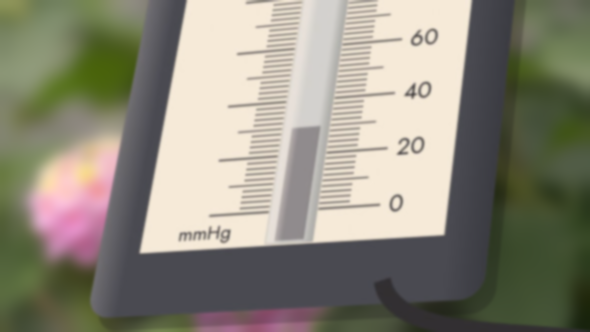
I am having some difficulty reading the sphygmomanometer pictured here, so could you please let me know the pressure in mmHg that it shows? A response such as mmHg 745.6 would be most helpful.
mmHg 30
